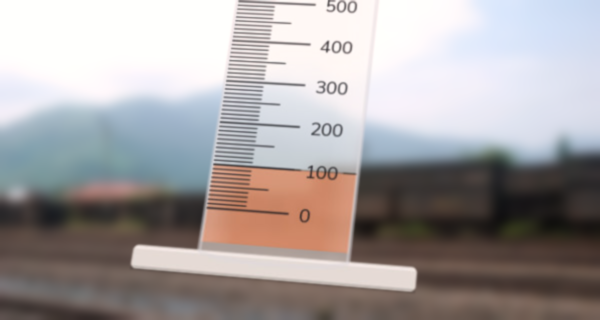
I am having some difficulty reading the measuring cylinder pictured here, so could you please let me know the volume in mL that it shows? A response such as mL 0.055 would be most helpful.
mL 100
